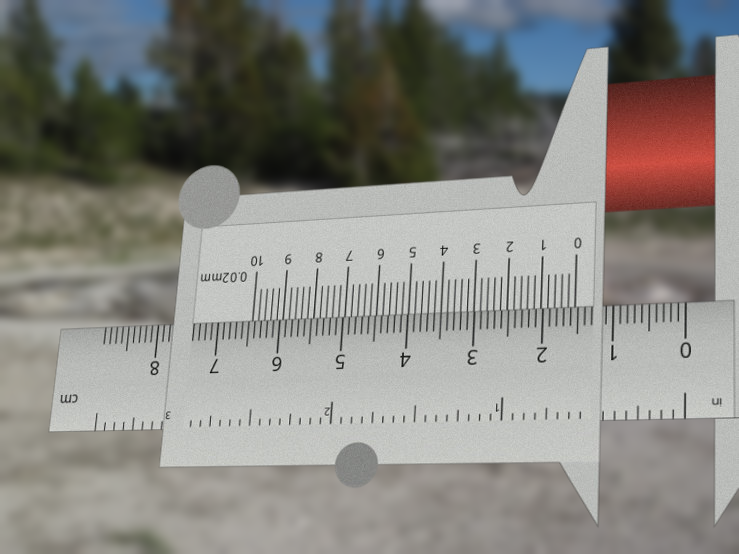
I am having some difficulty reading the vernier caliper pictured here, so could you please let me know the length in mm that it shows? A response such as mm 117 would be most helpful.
mm 15.4
